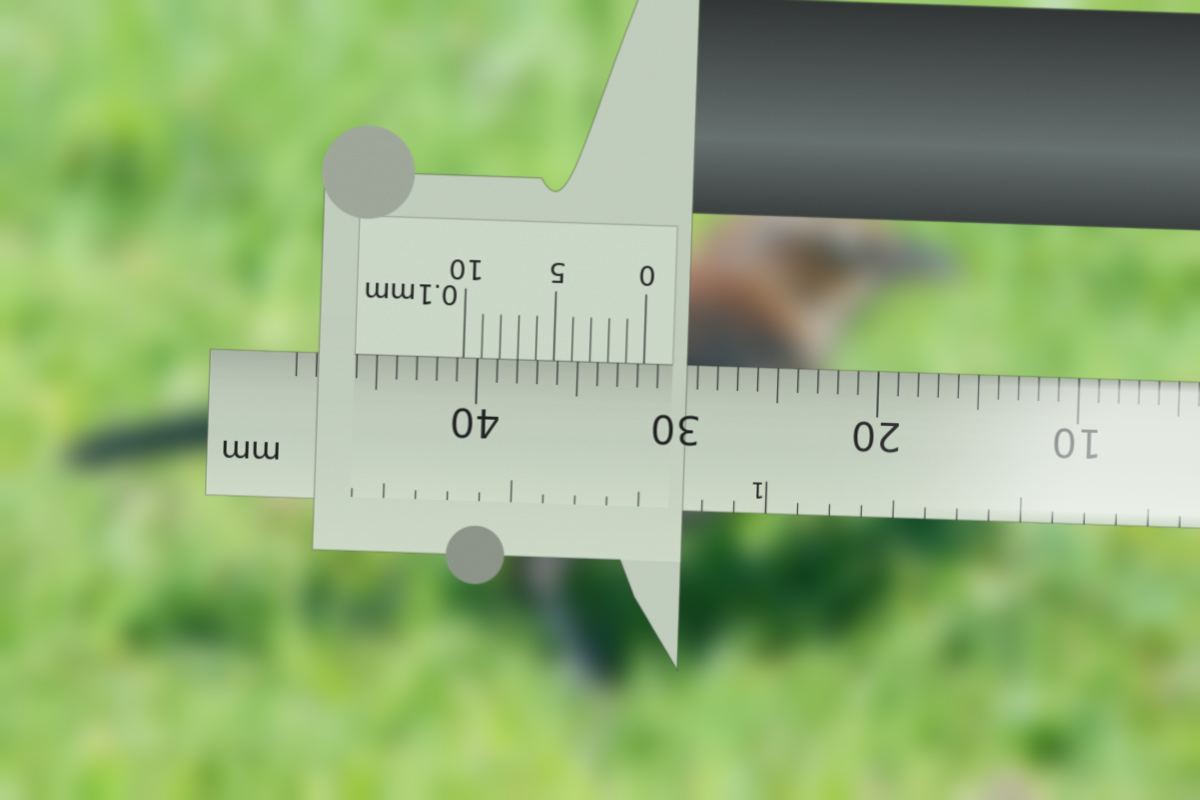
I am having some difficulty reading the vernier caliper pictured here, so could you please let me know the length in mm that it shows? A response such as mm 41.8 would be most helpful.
mm 31.7
